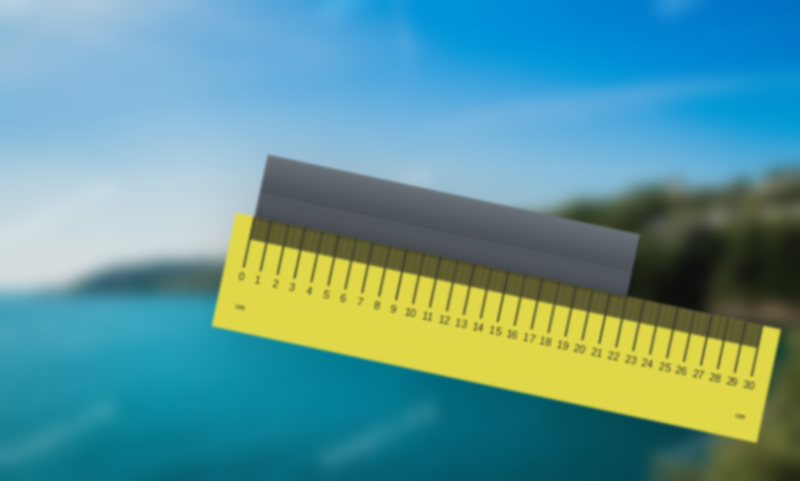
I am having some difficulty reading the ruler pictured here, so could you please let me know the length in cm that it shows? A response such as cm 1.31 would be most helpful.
cm 22
